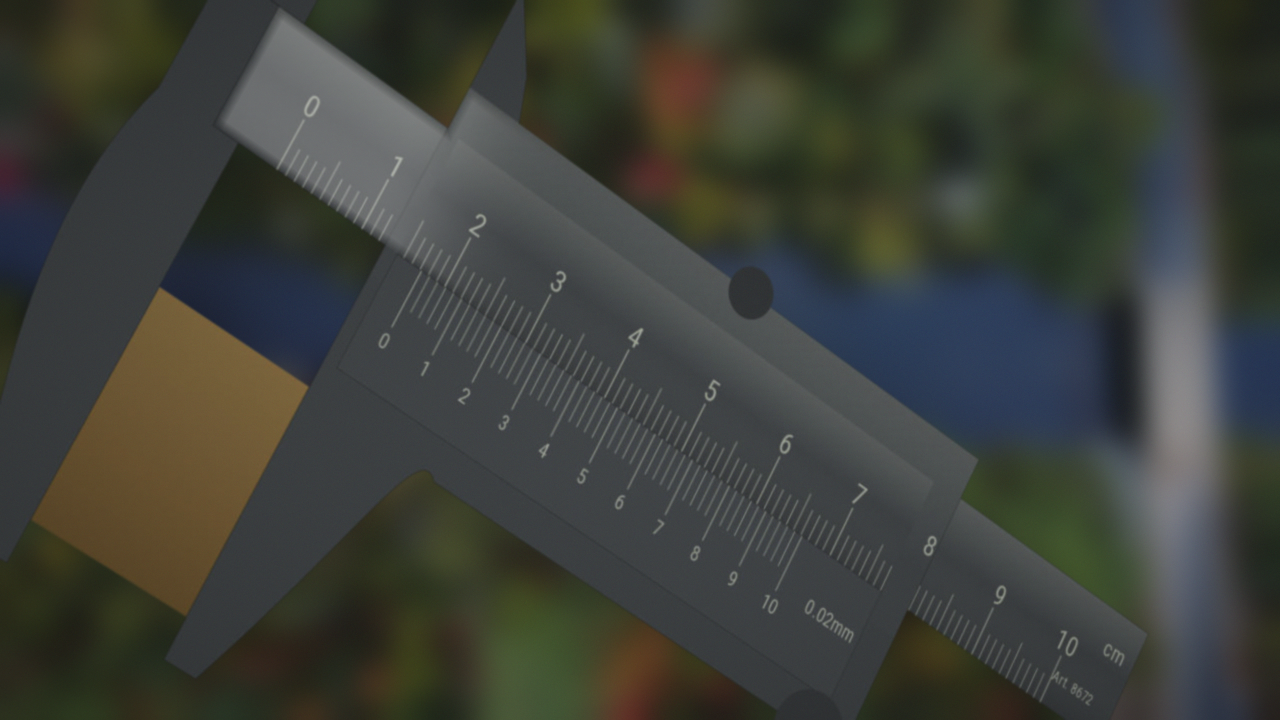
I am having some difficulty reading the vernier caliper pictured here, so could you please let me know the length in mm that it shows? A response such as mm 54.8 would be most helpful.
mm 17.2
